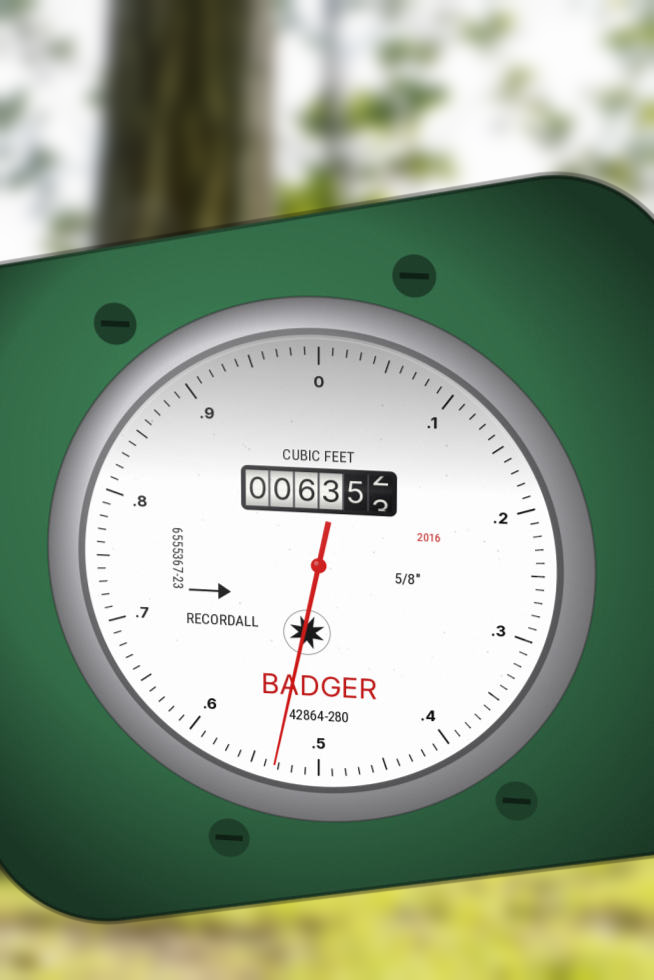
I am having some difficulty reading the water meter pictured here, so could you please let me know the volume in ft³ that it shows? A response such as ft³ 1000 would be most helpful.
ft³ 6352.53
